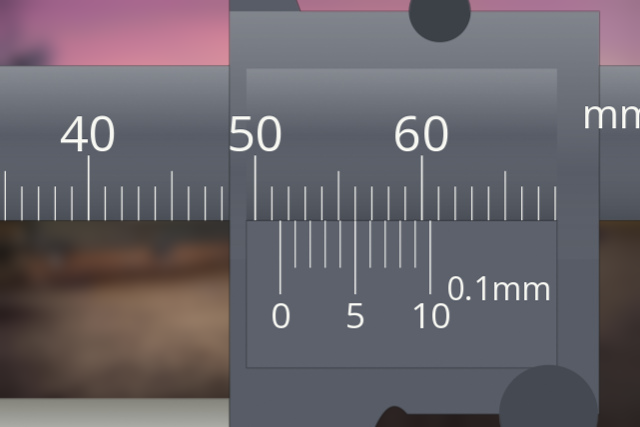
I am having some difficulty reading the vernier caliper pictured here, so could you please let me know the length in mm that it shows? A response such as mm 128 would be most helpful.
mm 51.5
